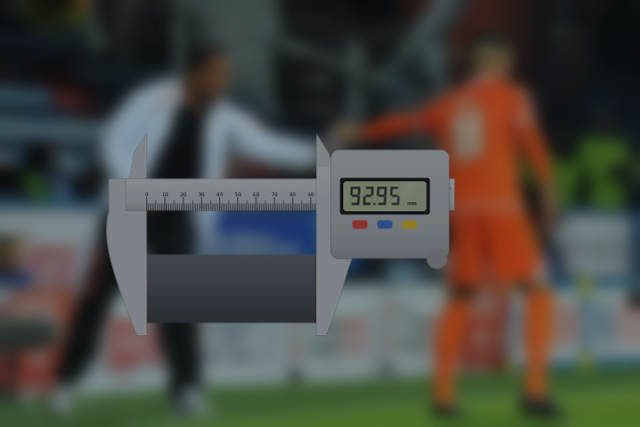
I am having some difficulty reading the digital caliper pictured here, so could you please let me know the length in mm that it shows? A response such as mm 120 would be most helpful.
mm 92.95
